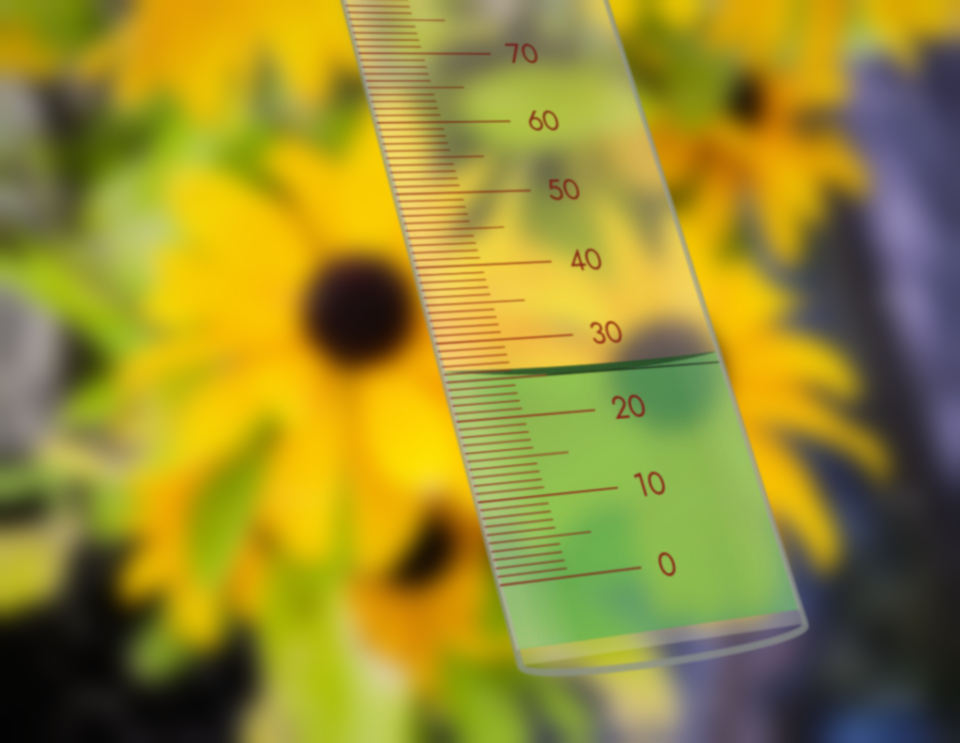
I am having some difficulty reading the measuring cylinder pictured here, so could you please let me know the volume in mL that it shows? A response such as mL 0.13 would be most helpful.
mL 25
